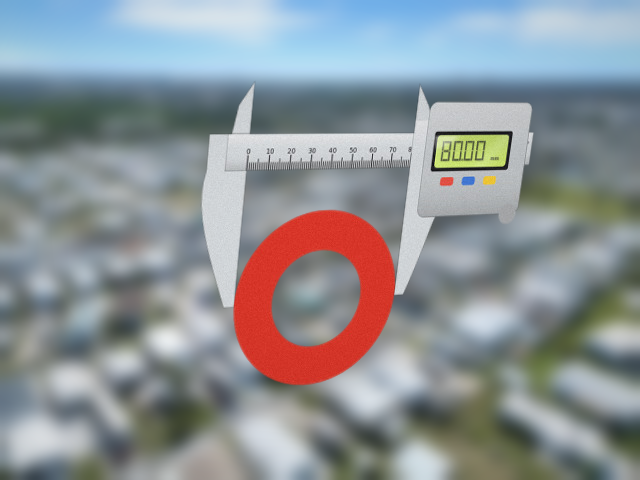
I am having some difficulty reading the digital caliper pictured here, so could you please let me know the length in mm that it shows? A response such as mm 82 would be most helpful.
mm 80.00
